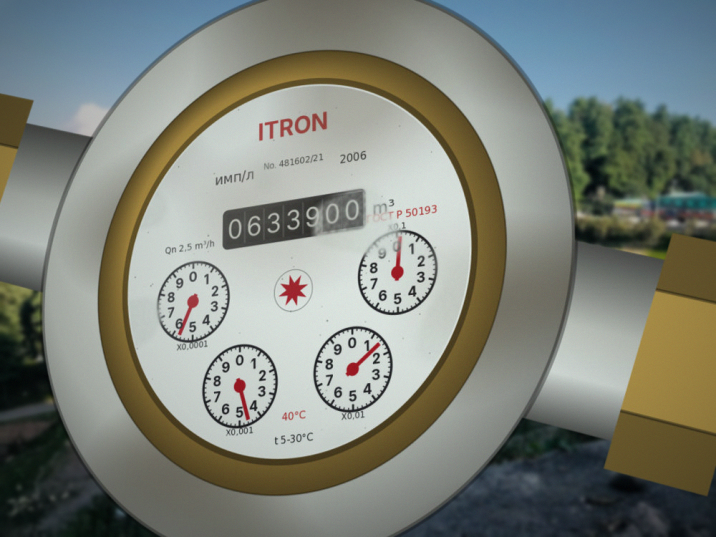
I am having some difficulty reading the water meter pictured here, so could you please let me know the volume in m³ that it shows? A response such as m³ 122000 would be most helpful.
m³ 633900.0145
